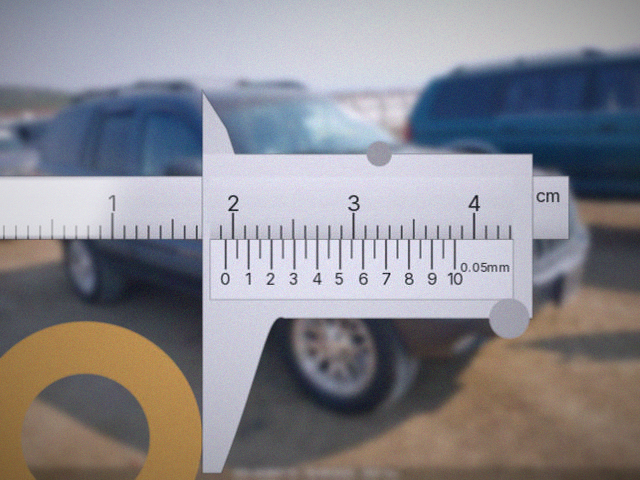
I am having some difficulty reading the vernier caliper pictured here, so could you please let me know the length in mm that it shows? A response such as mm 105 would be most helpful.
mm 19.4
